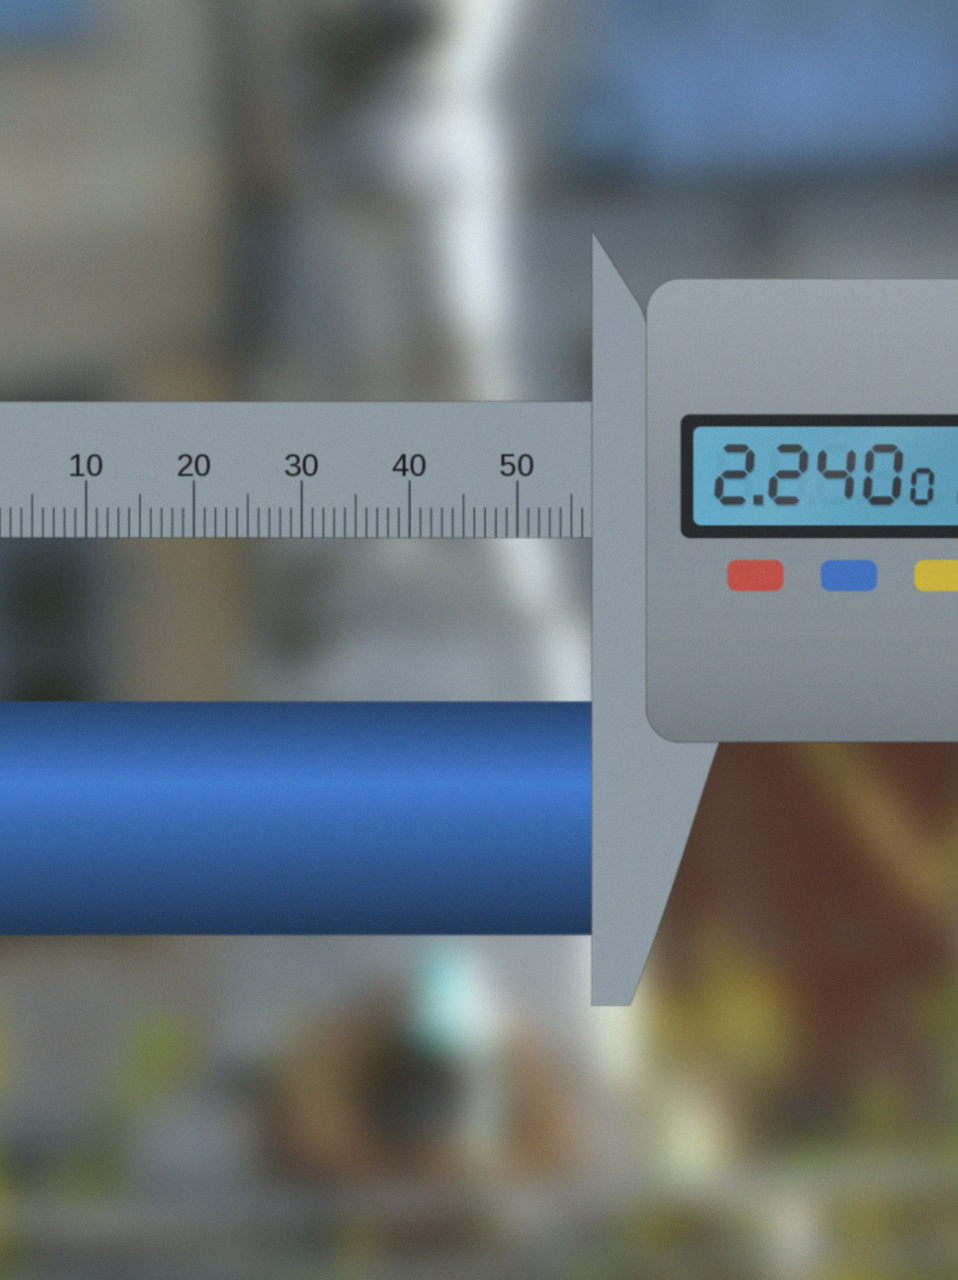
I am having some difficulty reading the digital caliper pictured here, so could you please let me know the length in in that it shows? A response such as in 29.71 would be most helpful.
in 2.2400
